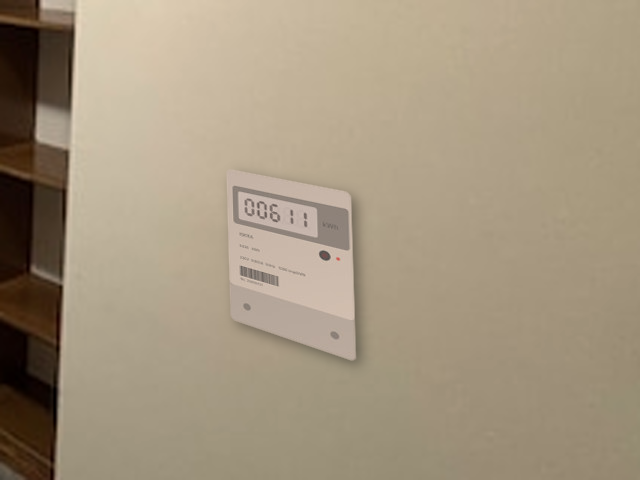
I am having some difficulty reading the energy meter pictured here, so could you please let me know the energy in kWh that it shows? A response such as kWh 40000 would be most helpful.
kWh 611
